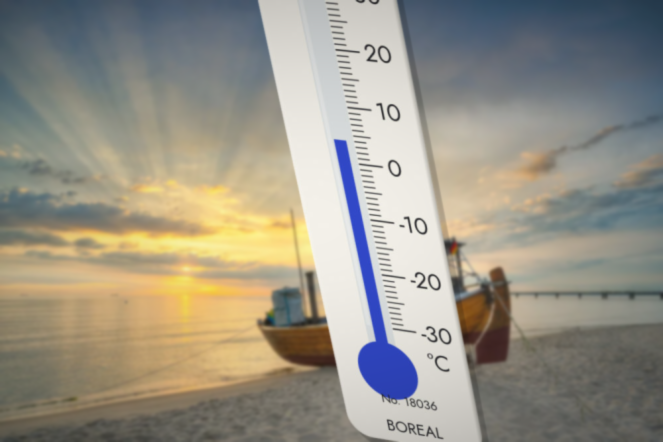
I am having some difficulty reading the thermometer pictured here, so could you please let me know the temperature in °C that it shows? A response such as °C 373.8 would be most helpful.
°C 4
